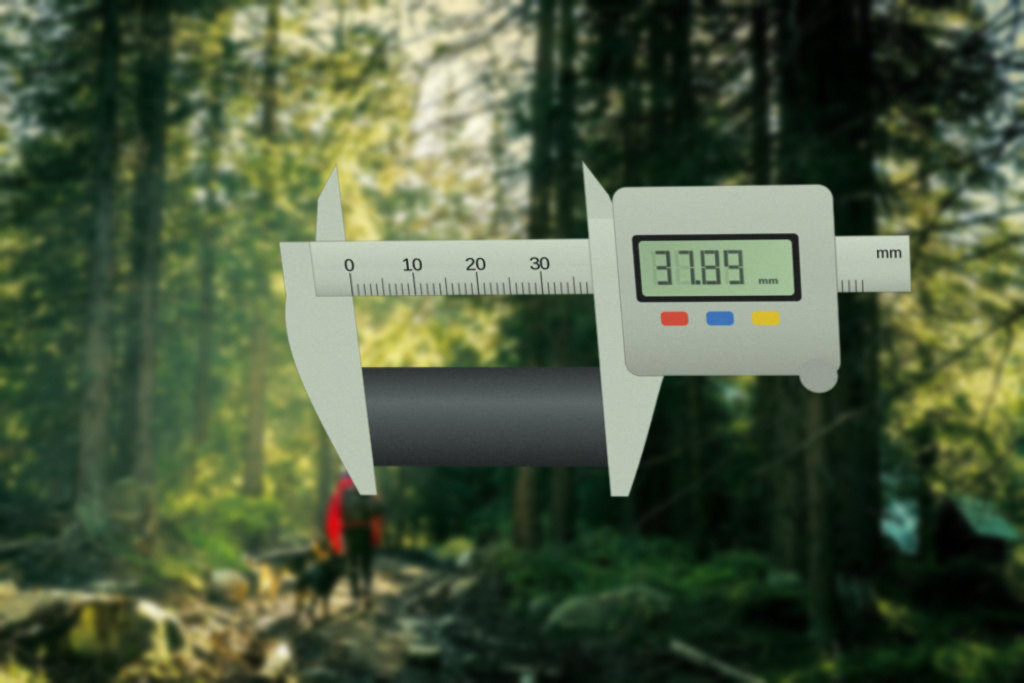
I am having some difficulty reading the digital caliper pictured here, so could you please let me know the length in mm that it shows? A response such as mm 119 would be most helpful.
mm 37.89
